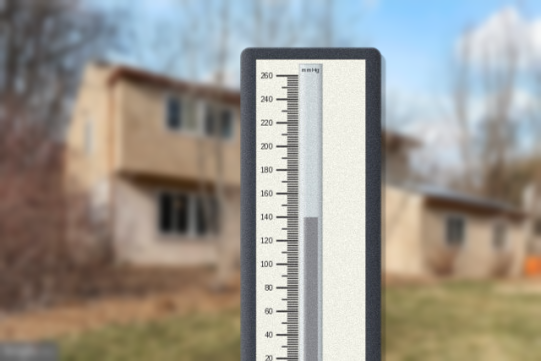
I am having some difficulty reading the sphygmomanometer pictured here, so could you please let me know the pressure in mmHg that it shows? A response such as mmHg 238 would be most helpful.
mmHg 140
